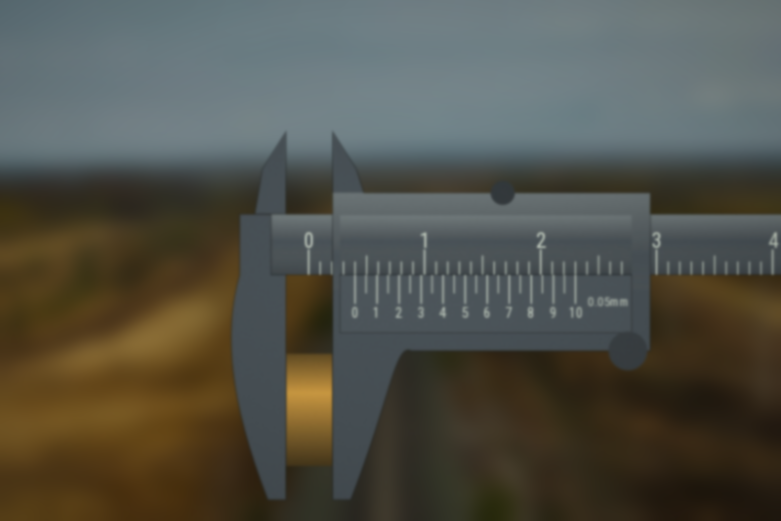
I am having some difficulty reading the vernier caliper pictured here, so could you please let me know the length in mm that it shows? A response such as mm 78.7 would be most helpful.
mm 4.0
